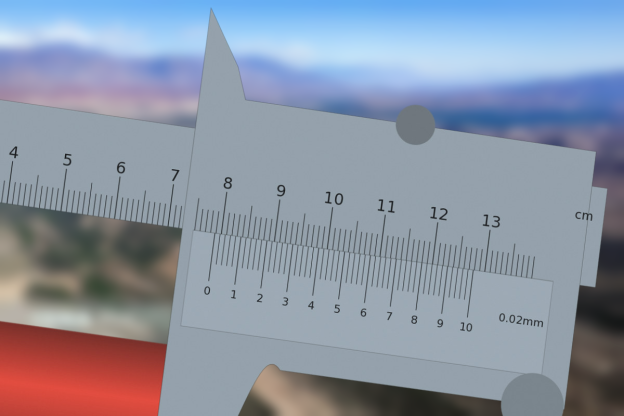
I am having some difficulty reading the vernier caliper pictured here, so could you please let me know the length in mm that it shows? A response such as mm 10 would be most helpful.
mm 78.8
